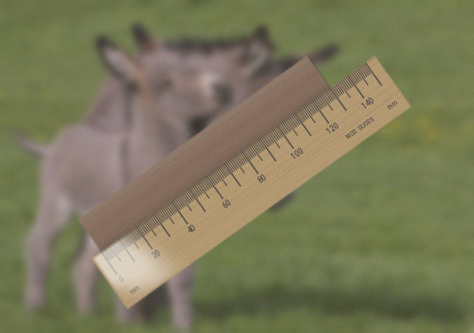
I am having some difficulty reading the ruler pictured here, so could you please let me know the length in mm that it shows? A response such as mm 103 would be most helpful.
mm 130
